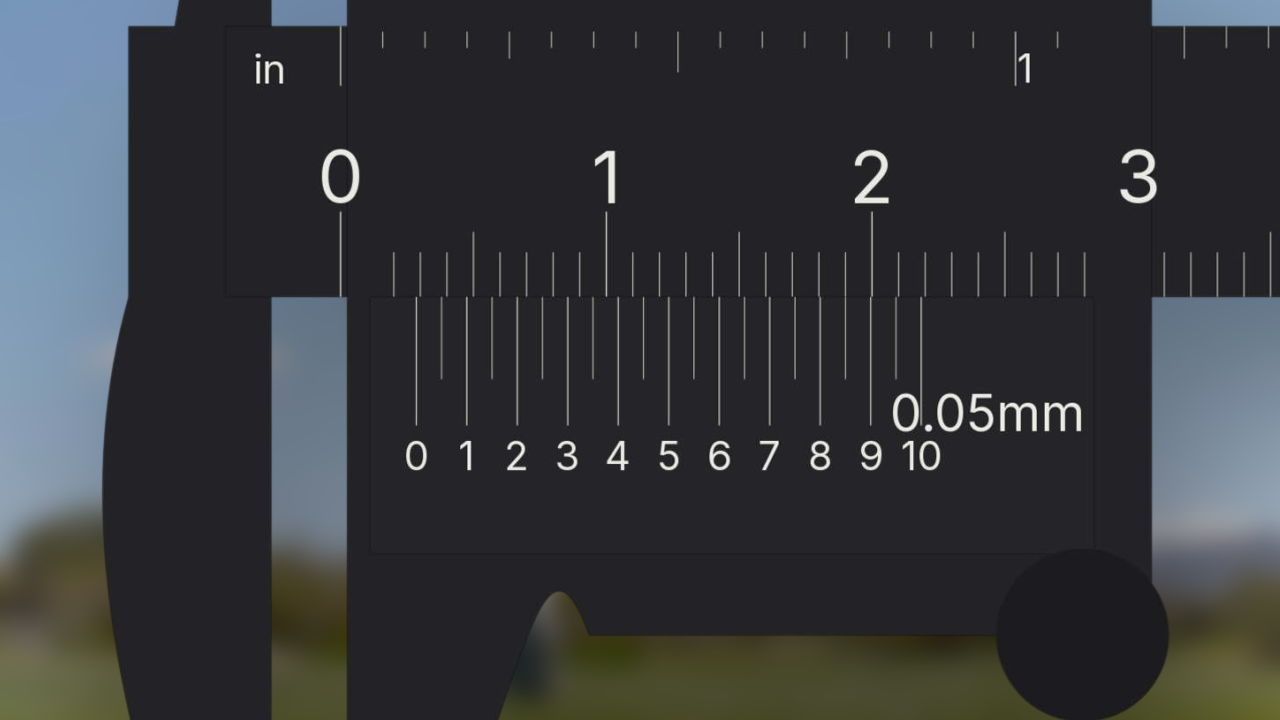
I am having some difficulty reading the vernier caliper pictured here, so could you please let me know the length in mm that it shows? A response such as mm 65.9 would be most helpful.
mm 2.85
